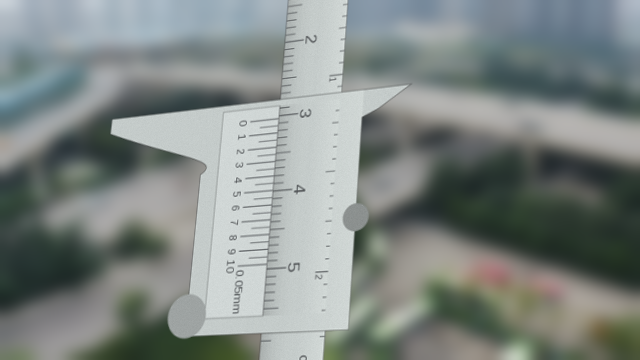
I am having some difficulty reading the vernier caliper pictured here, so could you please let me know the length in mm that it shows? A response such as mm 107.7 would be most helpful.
mm 30.4
